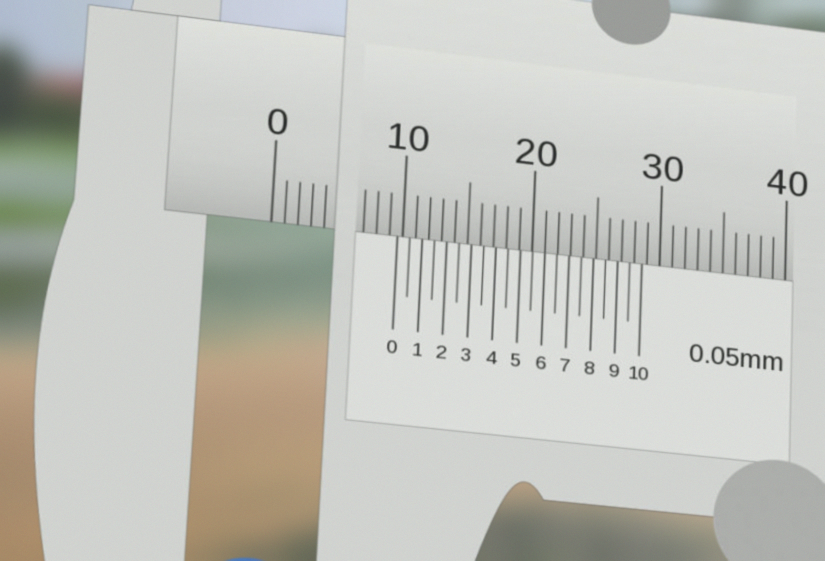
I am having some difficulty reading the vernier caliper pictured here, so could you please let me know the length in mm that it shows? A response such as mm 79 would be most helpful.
mm 9.6
